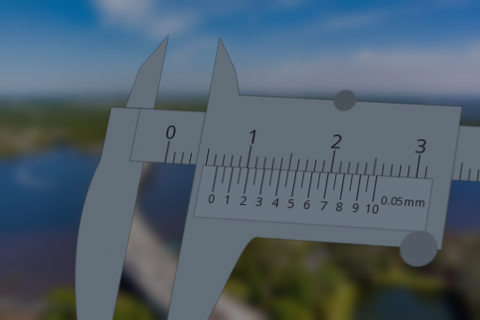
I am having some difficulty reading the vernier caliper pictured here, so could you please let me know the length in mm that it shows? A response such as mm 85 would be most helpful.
mm 6.4
